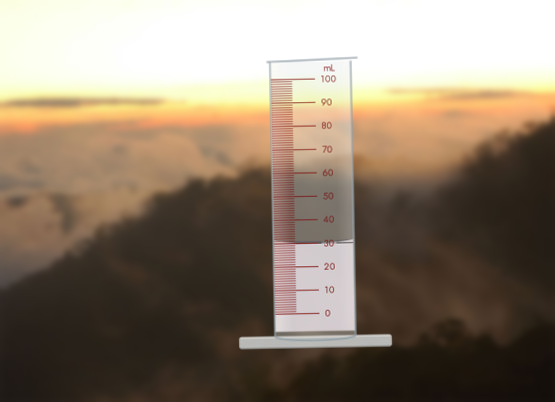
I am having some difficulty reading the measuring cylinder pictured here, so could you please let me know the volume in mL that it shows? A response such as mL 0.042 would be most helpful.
mL 30
